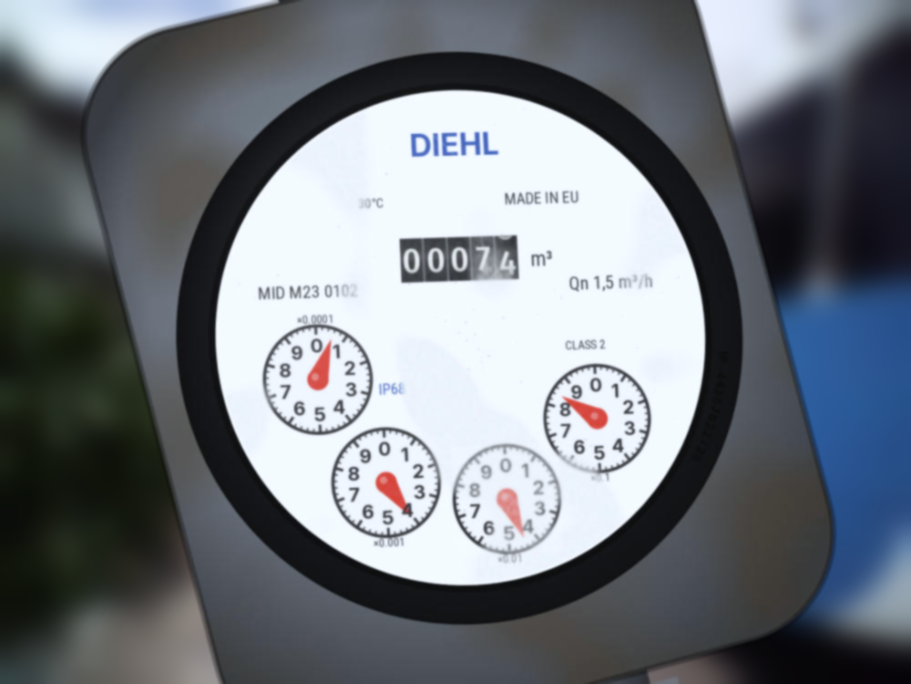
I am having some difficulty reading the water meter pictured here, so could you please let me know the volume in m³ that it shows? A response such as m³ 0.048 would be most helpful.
m³ 73.8440
